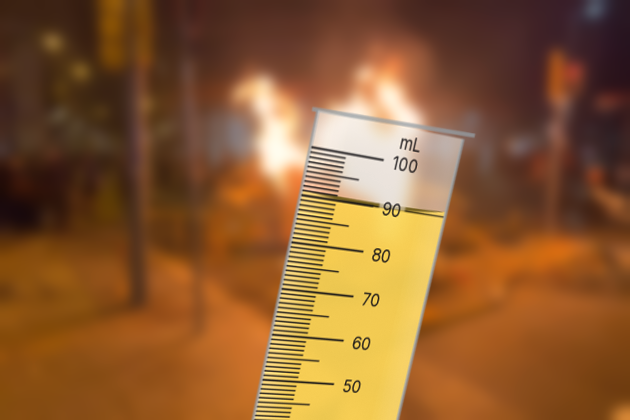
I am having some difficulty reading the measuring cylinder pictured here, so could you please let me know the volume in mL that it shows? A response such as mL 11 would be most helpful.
mL 90
